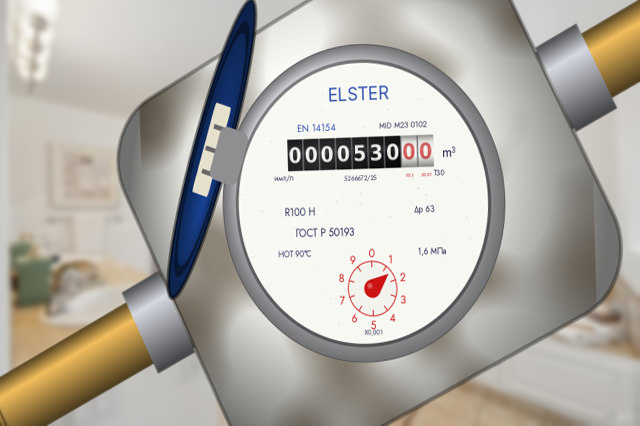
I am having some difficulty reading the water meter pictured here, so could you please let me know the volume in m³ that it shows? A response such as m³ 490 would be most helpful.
m³ 530.001
